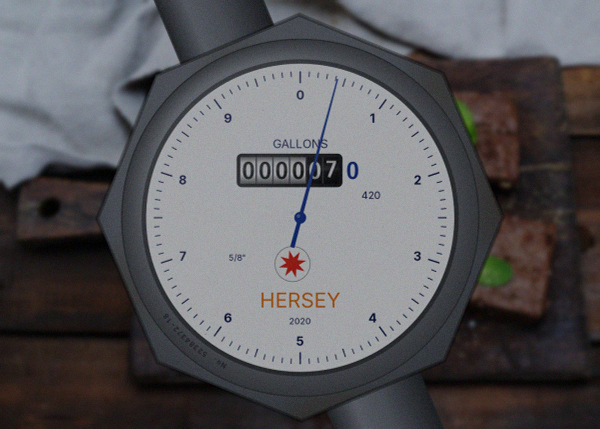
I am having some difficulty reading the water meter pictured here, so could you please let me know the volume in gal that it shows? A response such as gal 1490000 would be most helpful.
gal 70.4
